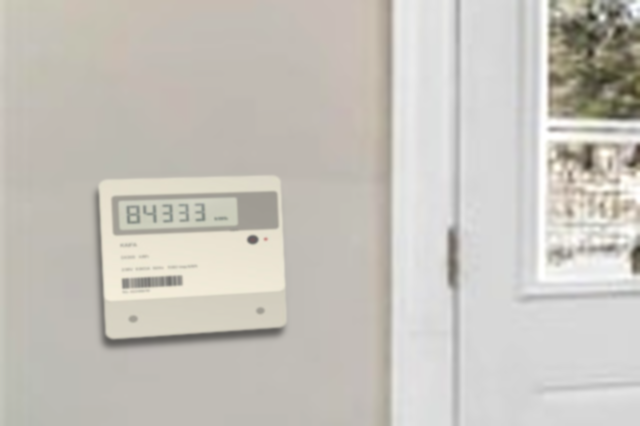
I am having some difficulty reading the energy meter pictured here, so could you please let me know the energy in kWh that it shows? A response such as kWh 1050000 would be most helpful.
kWh 84333
